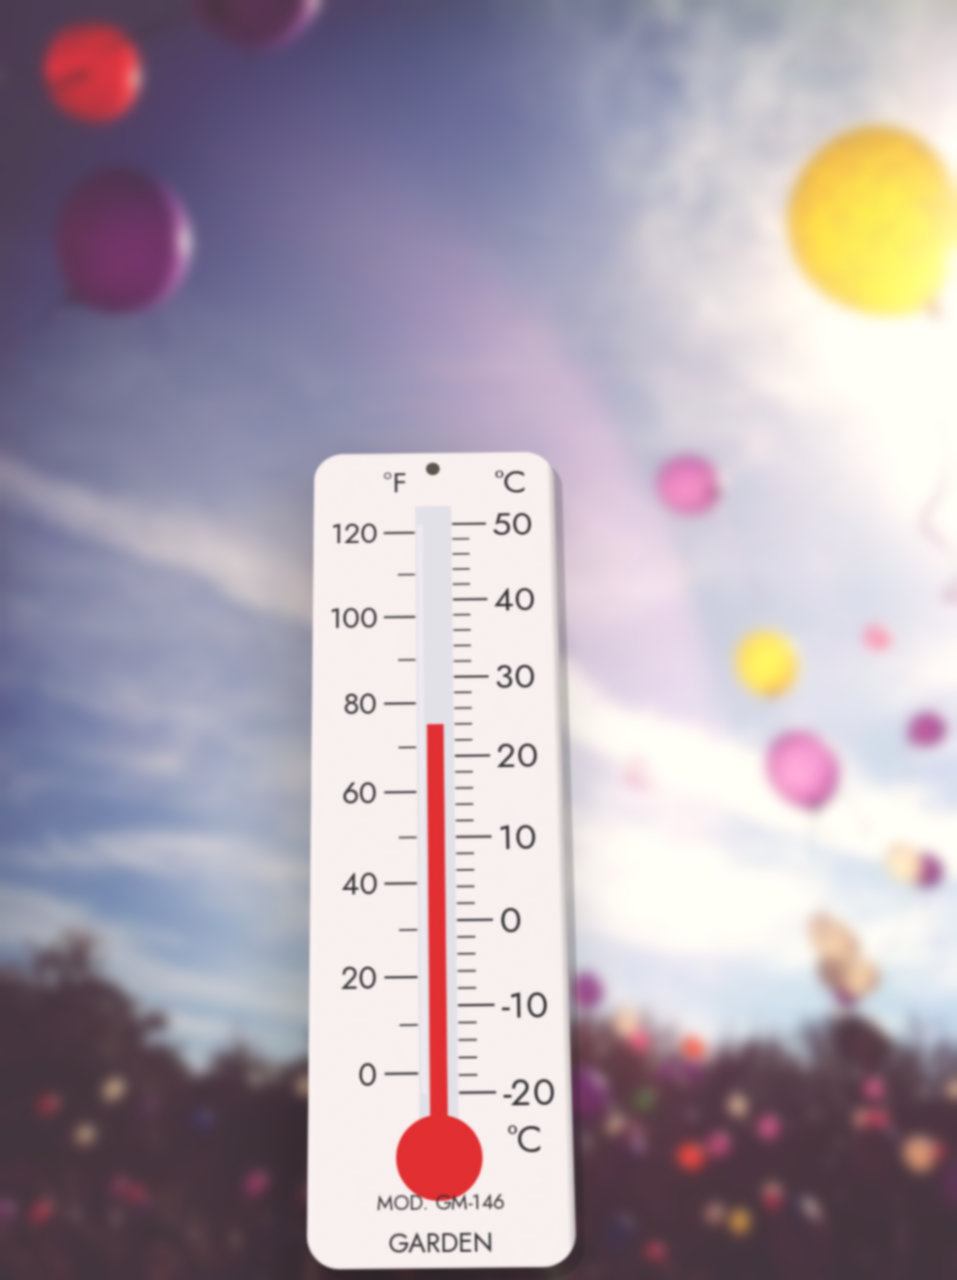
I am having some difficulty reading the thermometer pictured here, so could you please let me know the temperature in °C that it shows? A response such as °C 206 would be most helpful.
°C 24
